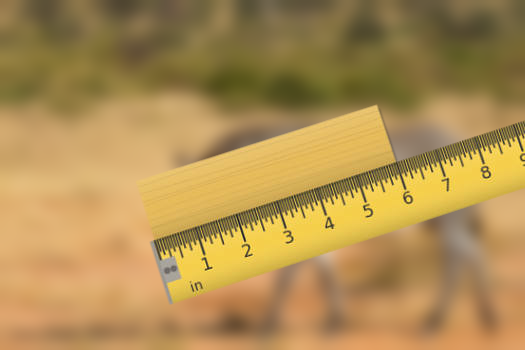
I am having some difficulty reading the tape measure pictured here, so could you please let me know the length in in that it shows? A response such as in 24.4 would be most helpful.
in 6
